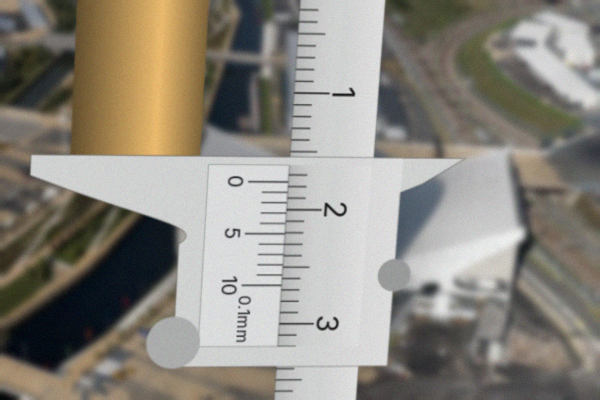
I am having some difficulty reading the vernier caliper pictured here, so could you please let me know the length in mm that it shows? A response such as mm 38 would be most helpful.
mm 17.6
